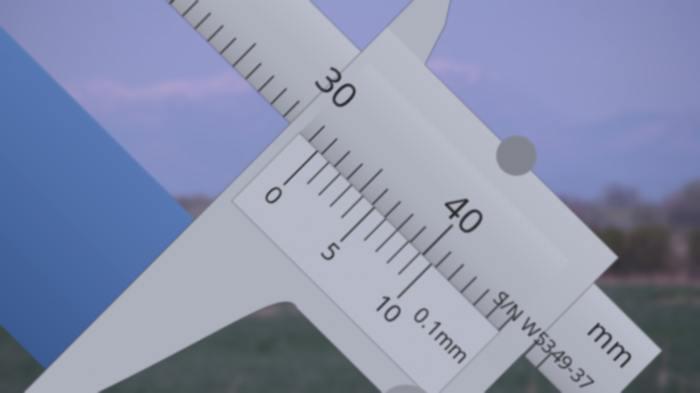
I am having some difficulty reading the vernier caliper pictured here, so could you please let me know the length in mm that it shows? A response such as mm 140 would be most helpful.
mm 31.7
